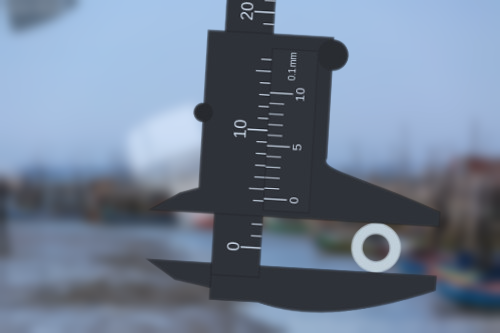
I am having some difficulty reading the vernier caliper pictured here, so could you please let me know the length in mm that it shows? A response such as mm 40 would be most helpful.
mm 4.2
